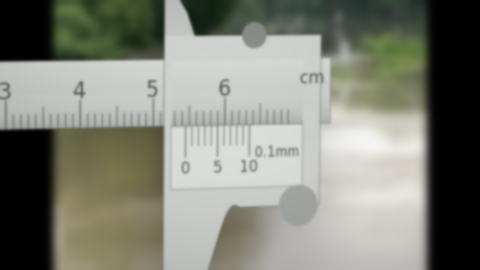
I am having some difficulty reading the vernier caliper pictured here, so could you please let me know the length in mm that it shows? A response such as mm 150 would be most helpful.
mm 54.5
